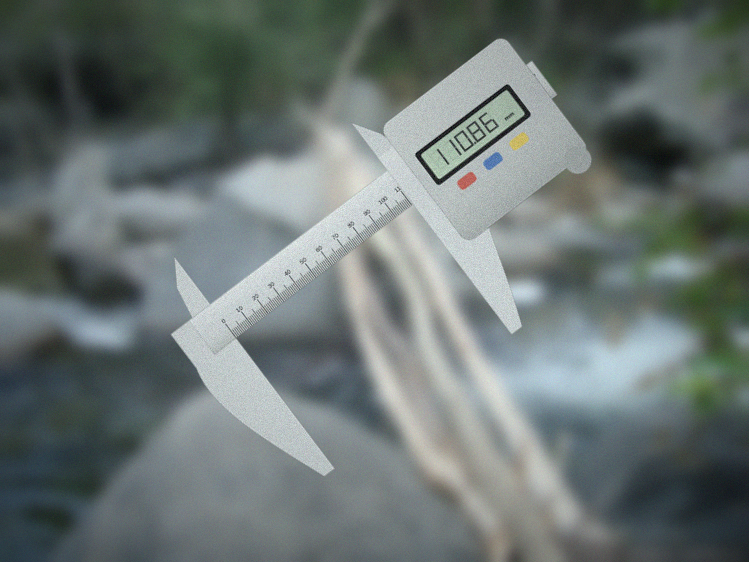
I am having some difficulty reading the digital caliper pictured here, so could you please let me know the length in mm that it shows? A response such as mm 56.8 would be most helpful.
mm 110.86
